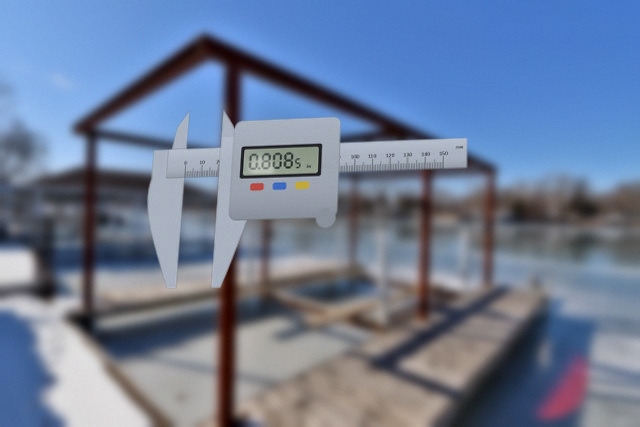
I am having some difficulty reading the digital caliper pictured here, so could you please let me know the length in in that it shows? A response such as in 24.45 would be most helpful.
in 0.8085
